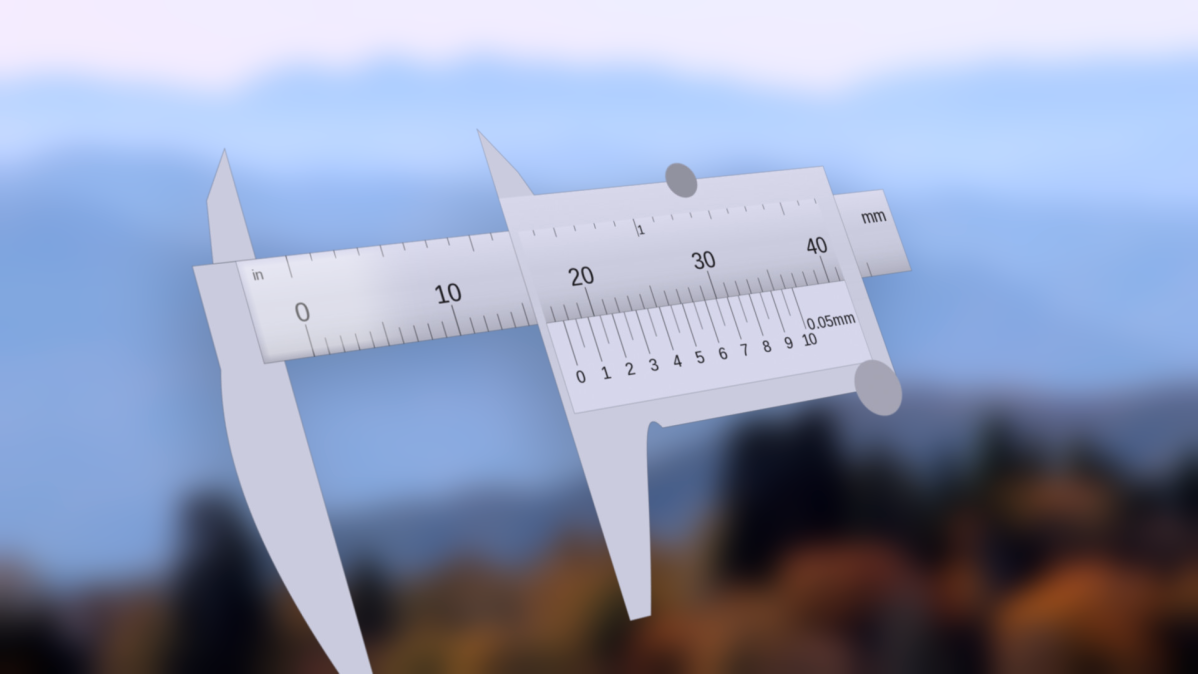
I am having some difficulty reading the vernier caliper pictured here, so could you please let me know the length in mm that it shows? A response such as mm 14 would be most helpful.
mm 17.6
